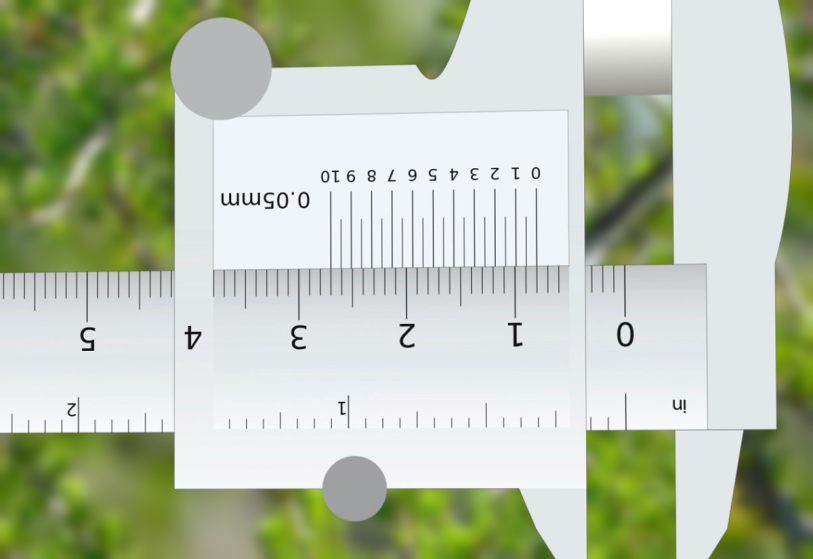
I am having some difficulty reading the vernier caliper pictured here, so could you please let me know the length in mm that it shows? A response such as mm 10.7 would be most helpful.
mm 8.0
